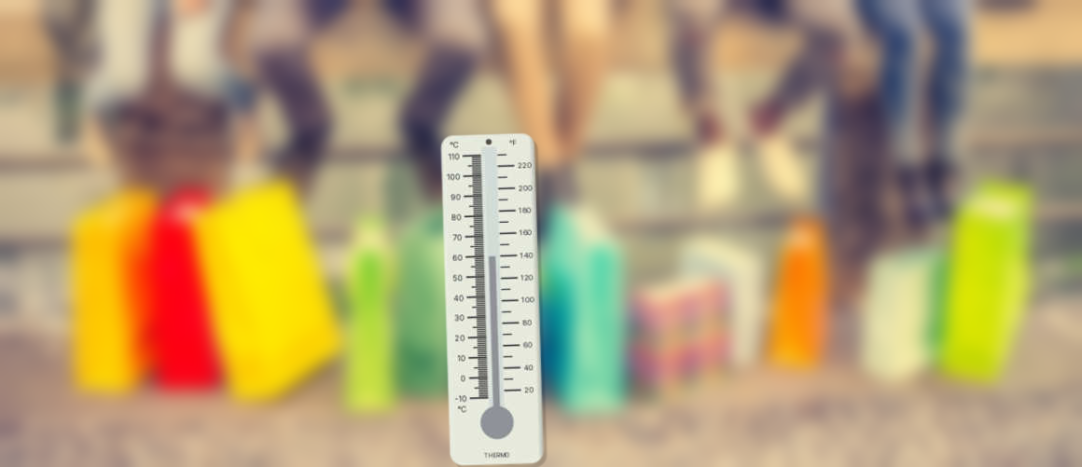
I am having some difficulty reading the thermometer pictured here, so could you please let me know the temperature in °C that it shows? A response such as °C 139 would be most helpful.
°C 60
